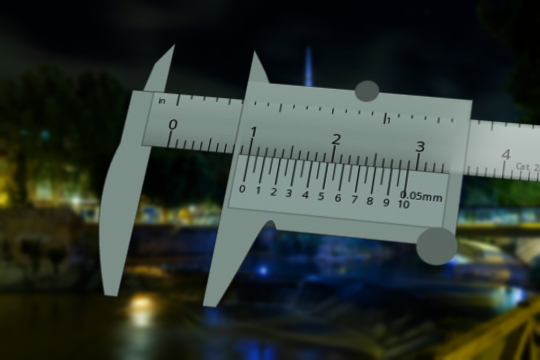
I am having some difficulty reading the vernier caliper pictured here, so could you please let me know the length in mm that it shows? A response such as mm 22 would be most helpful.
mm 10.0
